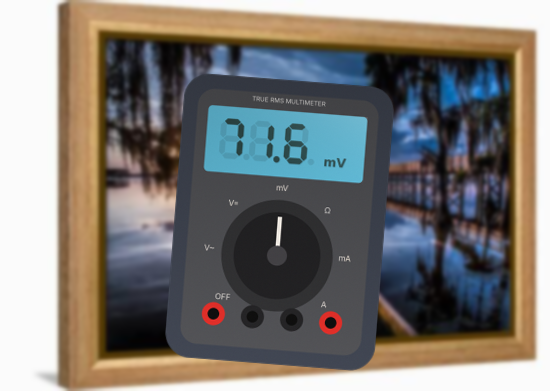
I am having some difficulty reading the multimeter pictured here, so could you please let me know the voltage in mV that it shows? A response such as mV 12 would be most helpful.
mV 71.6
